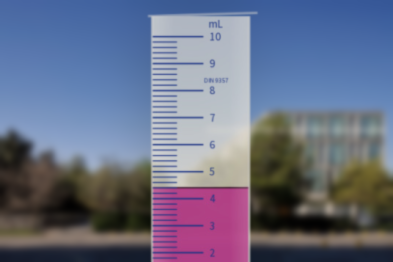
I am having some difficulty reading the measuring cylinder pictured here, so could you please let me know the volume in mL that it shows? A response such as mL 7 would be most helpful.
mL 4.4
